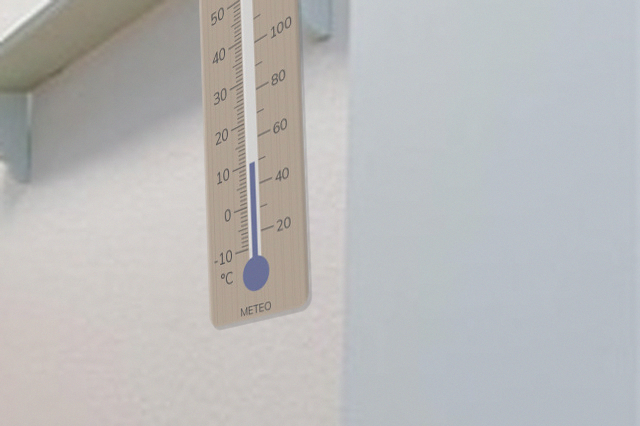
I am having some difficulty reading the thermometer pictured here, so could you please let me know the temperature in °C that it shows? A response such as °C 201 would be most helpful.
°C 10
